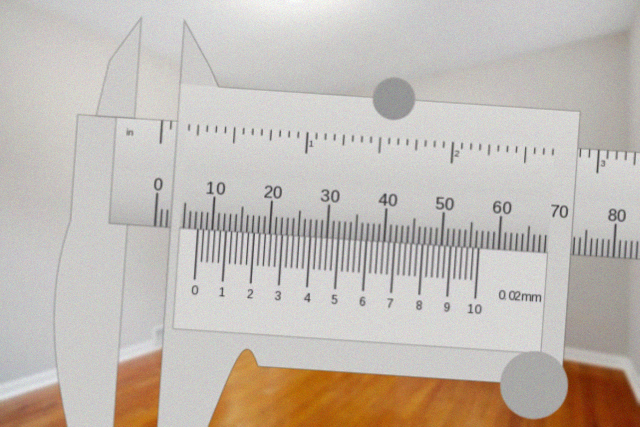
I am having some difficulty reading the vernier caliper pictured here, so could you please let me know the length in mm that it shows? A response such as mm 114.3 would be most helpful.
mm 7.5
